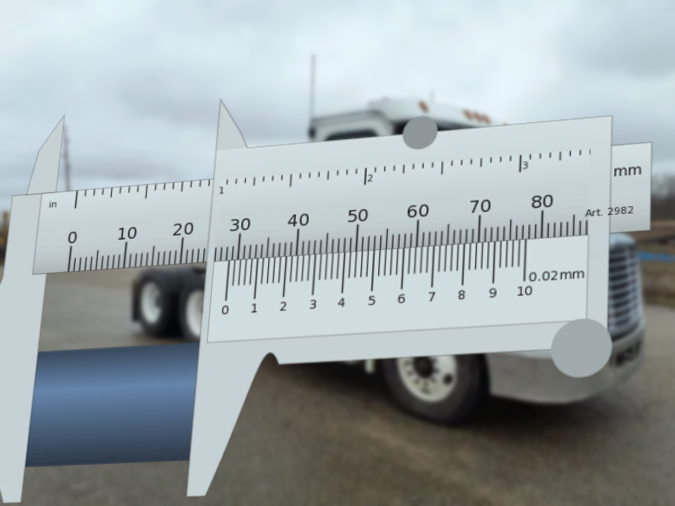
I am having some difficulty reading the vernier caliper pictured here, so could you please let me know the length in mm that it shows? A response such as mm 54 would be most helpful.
mm 28.5
